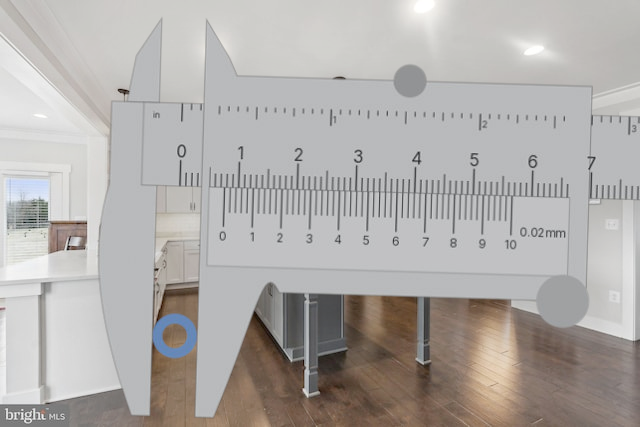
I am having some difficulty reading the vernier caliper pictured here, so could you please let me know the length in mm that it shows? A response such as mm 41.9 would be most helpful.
mm 7.6
